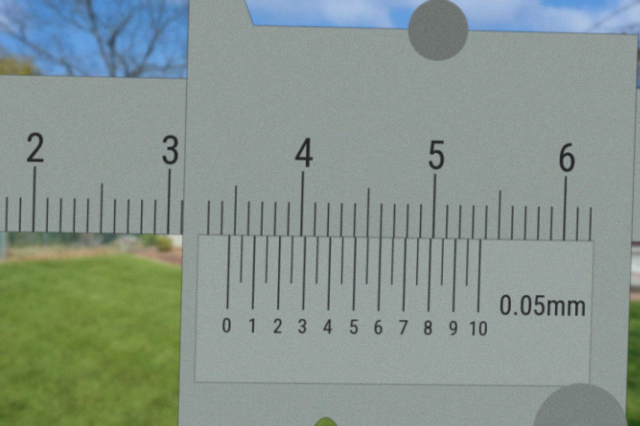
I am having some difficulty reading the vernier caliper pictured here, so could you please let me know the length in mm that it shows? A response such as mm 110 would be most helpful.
mm 34.6
